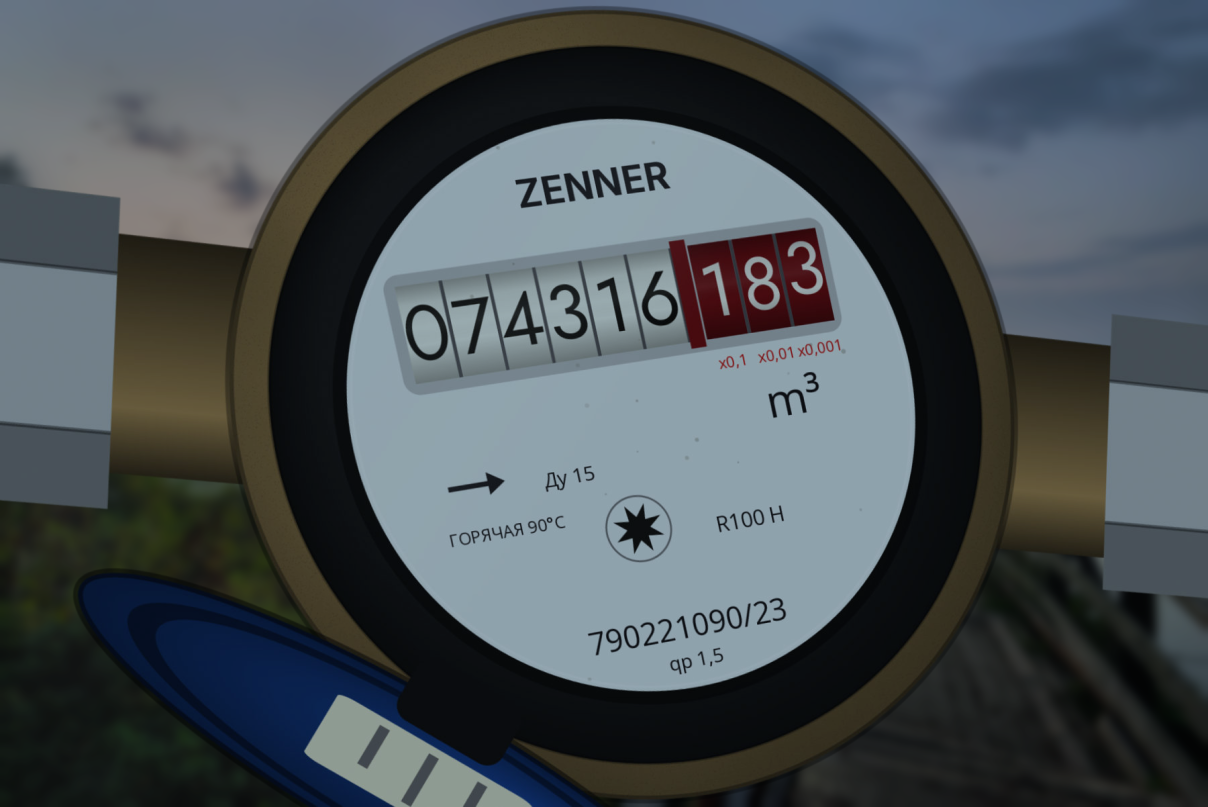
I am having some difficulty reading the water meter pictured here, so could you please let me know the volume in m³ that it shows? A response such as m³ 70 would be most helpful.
m³ 74316.183
